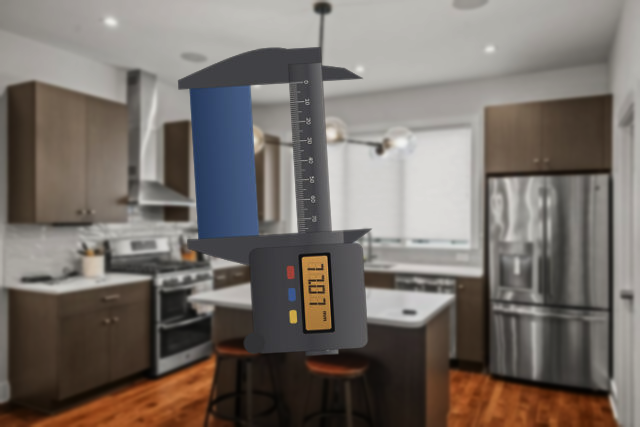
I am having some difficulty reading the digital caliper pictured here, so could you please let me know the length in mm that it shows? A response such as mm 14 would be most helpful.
mm 77.07
